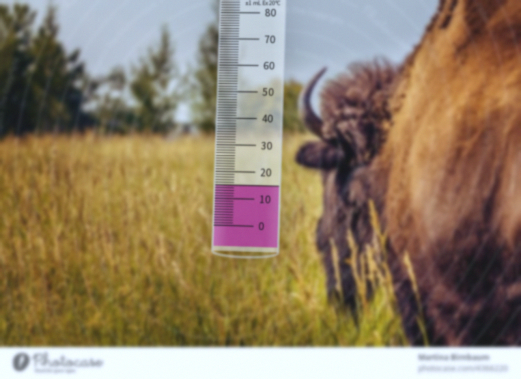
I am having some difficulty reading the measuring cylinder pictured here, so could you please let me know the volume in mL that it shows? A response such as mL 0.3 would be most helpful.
mL 15
